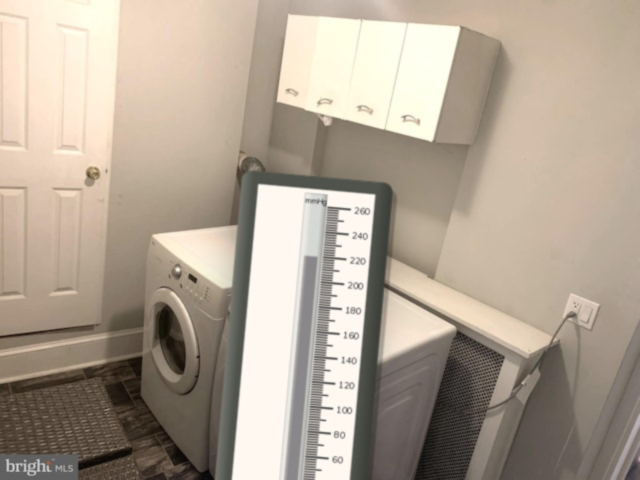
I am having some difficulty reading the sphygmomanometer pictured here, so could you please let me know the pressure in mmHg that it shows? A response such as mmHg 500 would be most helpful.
mmHg 220
